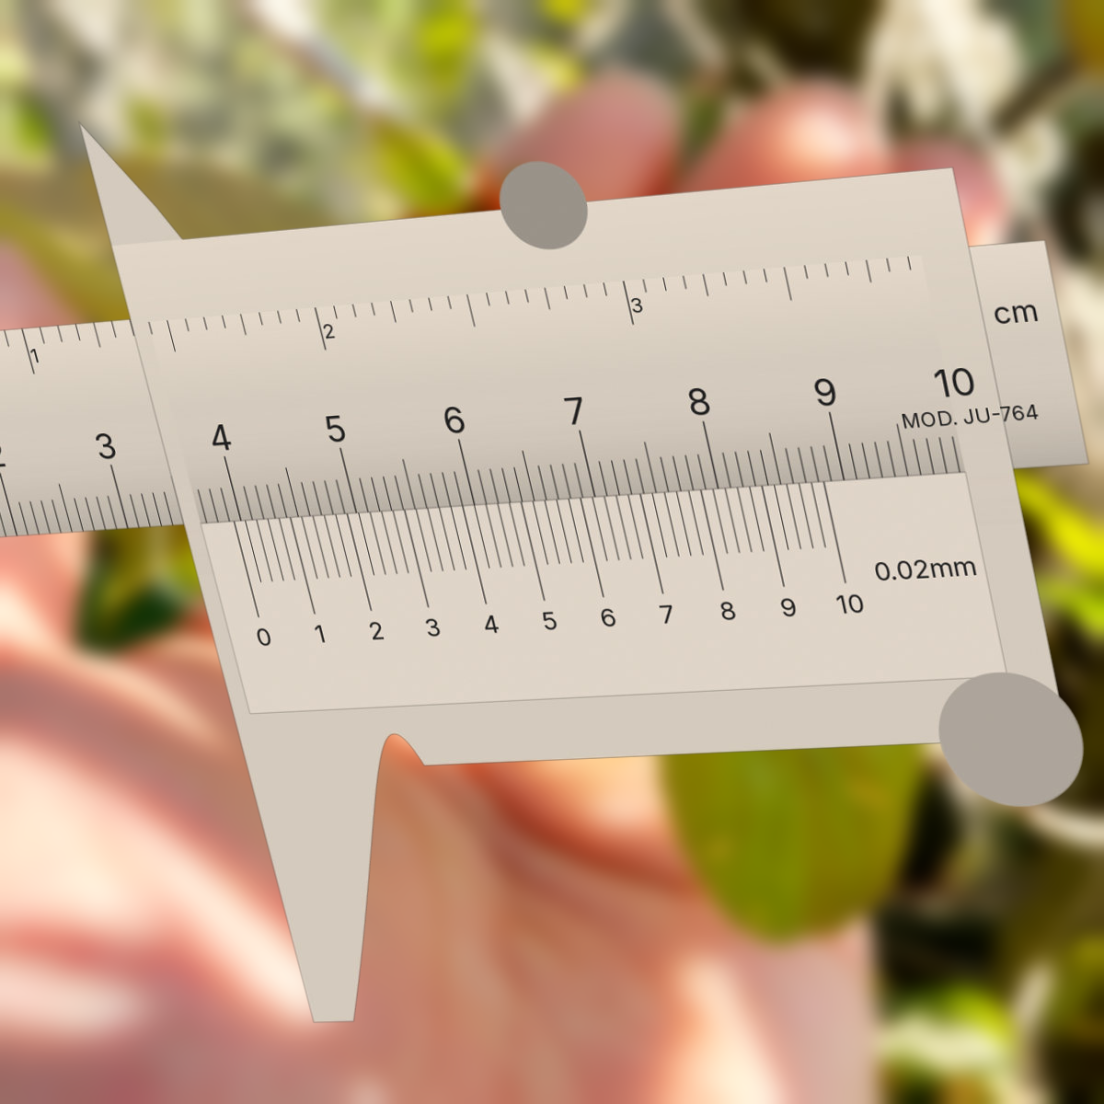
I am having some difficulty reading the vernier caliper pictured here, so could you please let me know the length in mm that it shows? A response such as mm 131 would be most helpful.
mm 39.4
